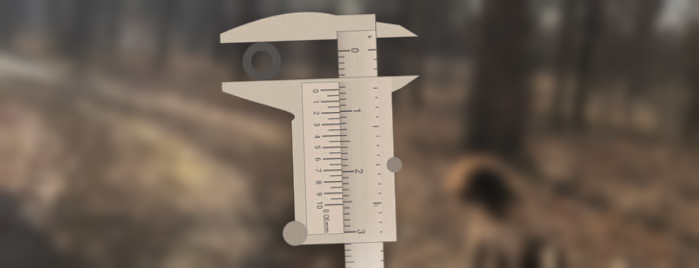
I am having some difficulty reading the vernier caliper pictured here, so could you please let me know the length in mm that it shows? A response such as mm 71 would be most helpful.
mm 6.4
